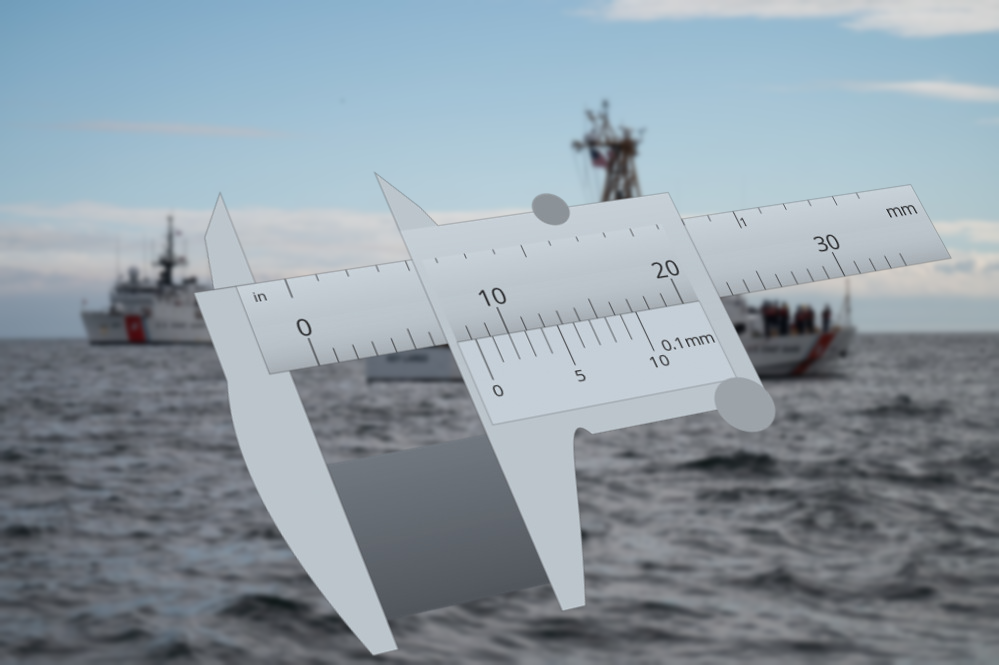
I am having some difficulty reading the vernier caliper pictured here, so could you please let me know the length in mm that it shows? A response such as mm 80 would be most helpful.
mm 8.2
